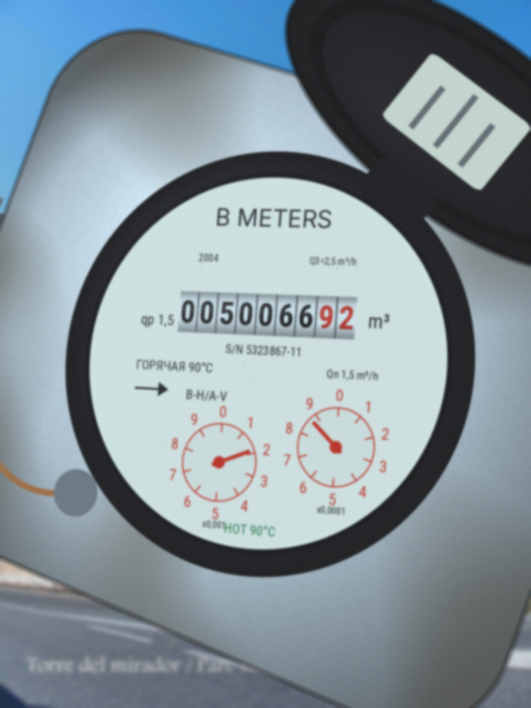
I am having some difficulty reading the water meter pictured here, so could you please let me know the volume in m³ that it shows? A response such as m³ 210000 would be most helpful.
m³ 50066.9218
